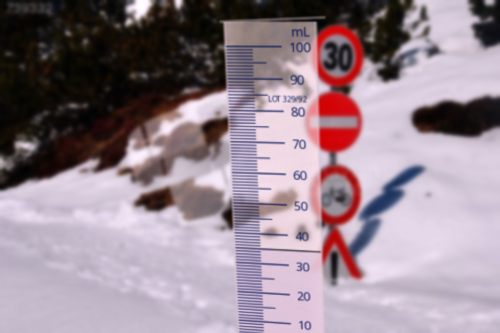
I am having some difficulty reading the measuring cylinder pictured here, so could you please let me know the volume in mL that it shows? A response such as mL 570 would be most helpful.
mL 35
